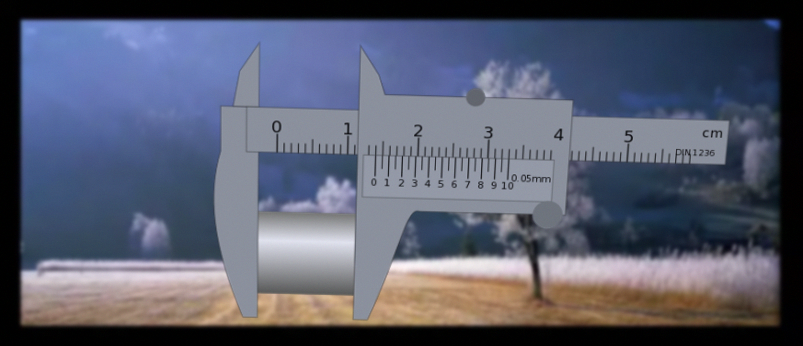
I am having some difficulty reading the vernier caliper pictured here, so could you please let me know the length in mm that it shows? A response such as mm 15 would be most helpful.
mm 14.0
